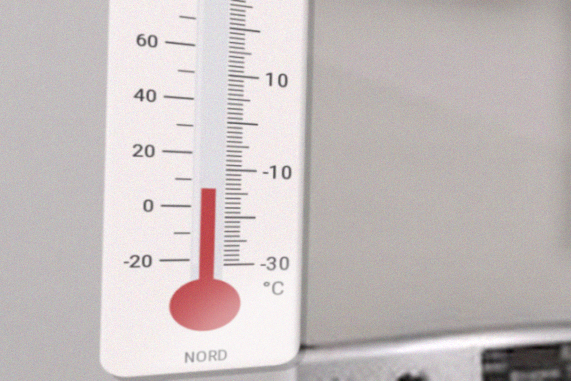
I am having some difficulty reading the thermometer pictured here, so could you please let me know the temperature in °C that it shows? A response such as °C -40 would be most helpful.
°C -14
